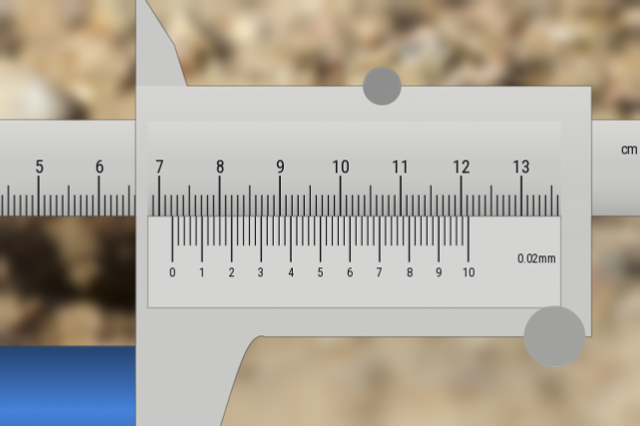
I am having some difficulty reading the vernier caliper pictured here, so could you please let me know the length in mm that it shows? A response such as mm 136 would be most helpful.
mm 72.2
